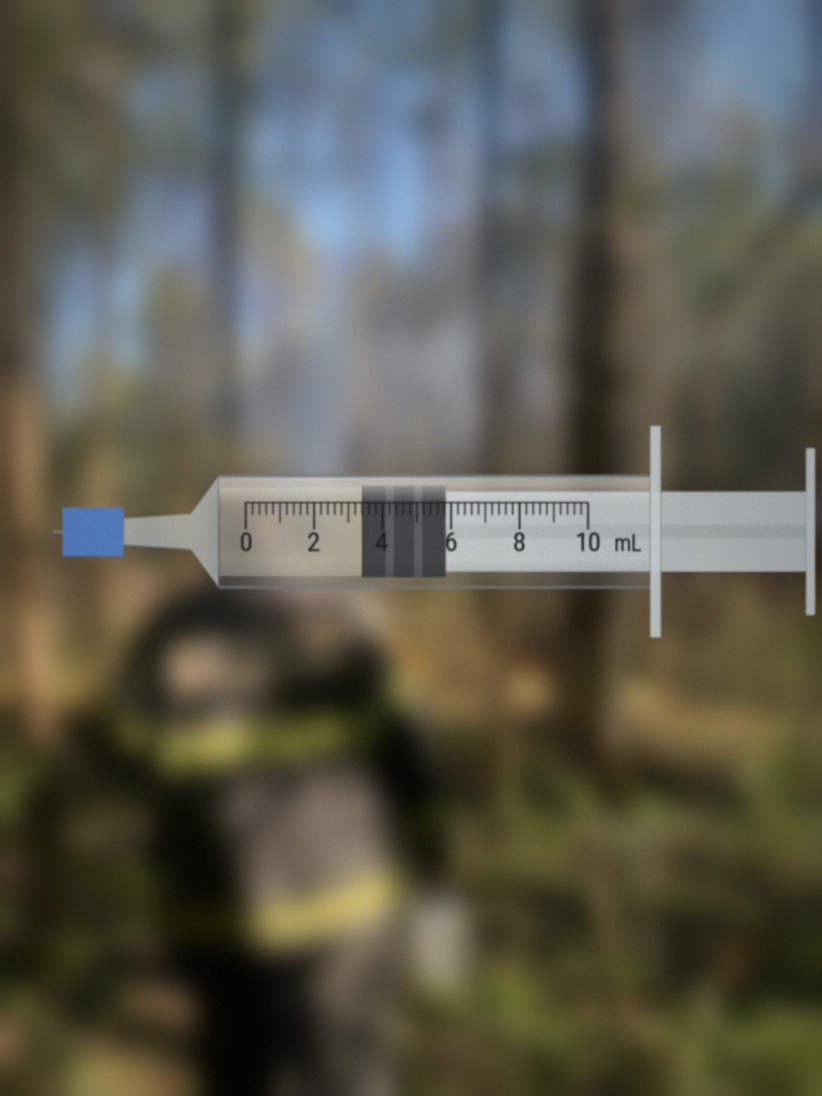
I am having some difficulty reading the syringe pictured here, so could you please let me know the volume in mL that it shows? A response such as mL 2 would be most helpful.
mL 3.4
